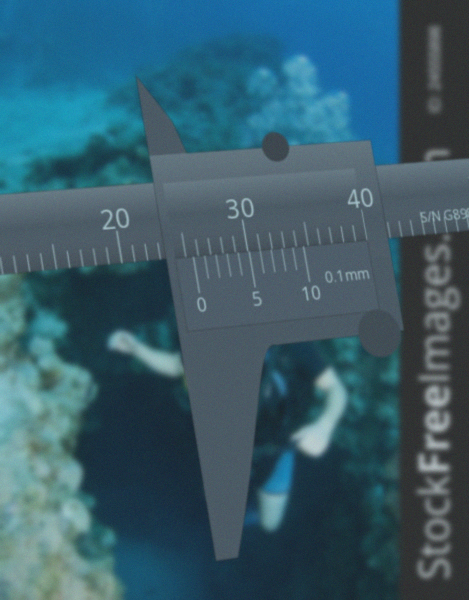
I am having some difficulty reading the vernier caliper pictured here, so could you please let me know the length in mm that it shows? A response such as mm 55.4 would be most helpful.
mm 25.6
